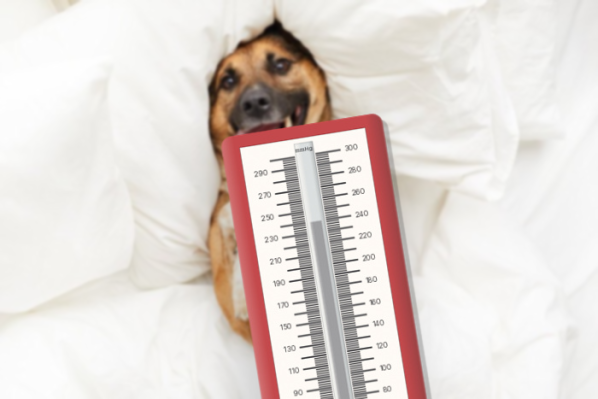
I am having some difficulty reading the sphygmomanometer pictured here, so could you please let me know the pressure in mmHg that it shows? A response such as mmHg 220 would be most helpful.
mmHg 240
